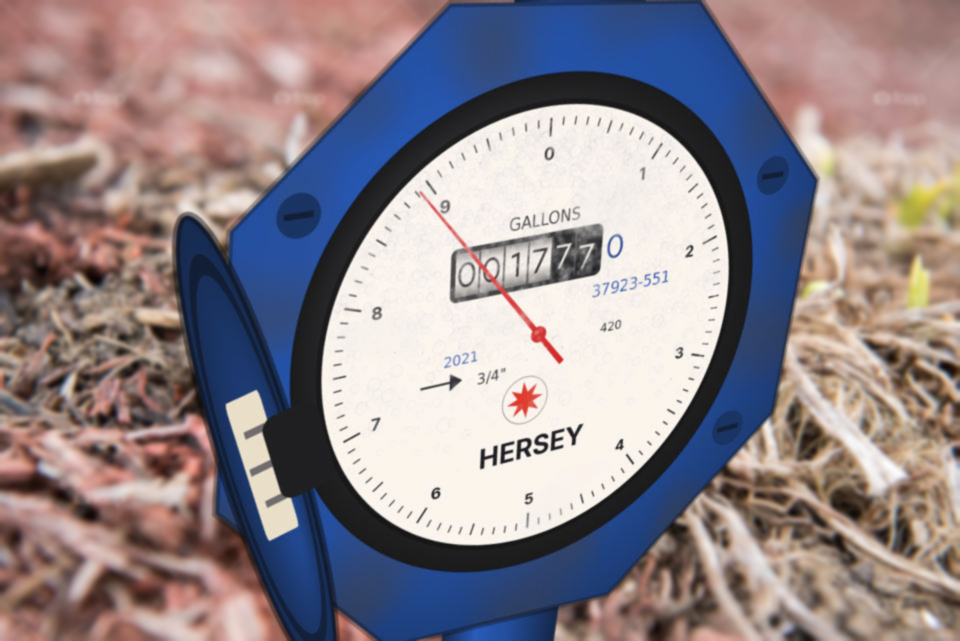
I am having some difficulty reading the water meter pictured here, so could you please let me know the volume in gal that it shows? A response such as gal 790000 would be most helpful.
gal 17768.9
